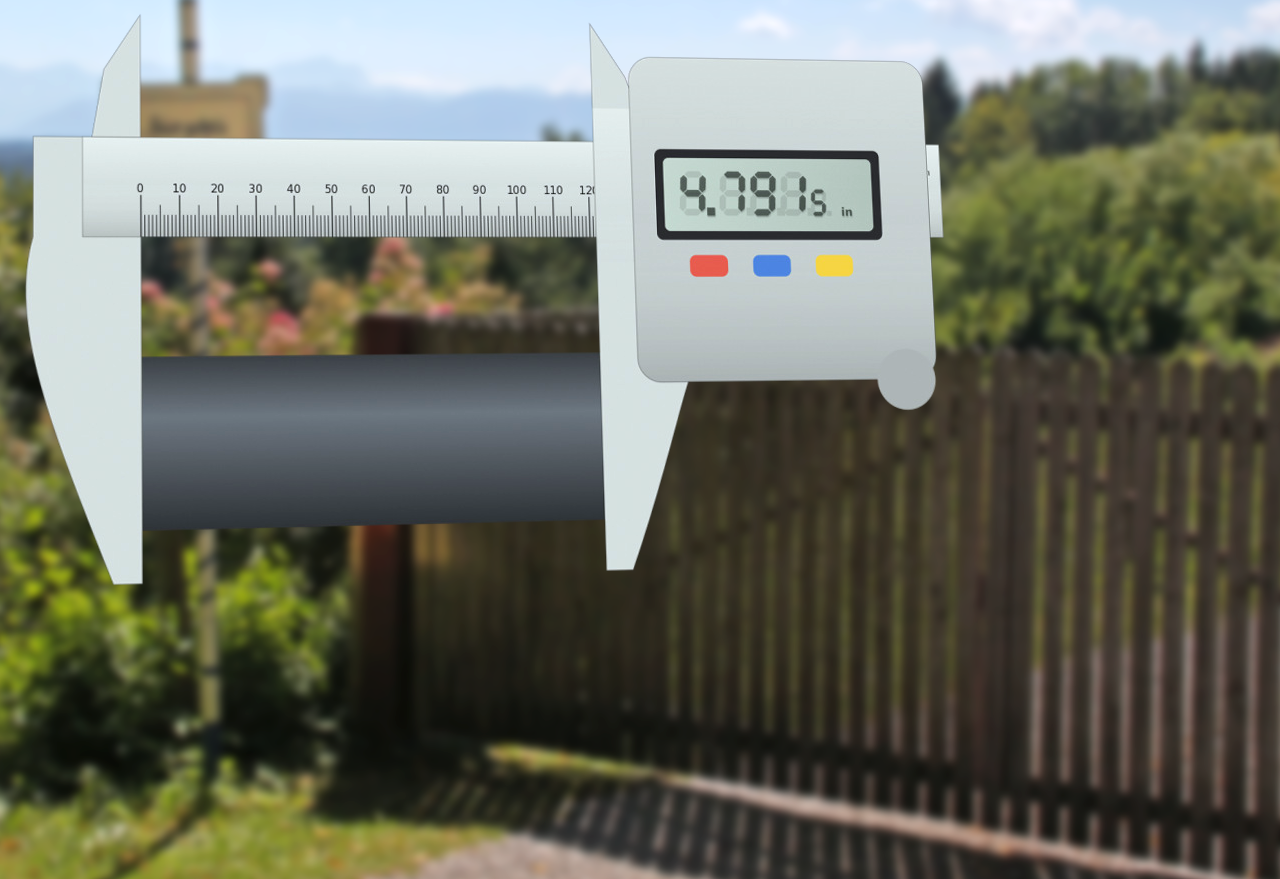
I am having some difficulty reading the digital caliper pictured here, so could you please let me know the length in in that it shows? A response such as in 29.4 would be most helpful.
in 4.7915
